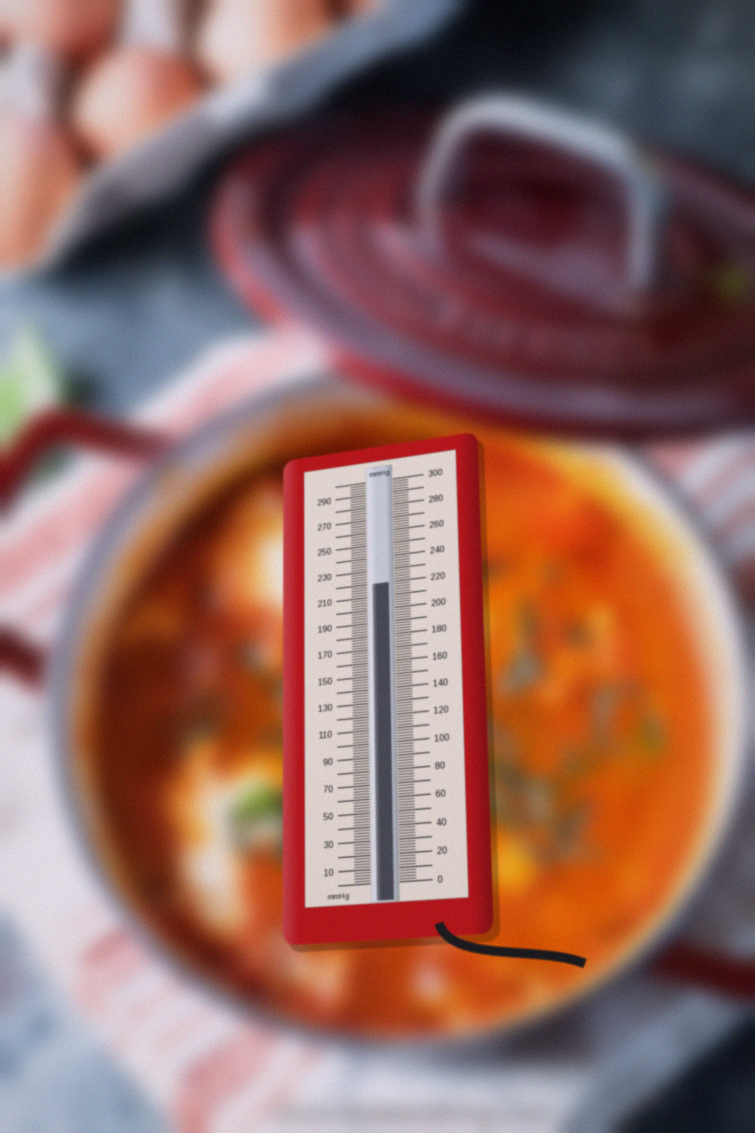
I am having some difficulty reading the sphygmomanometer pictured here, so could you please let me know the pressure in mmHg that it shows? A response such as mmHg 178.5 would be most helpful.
mmHg 220
